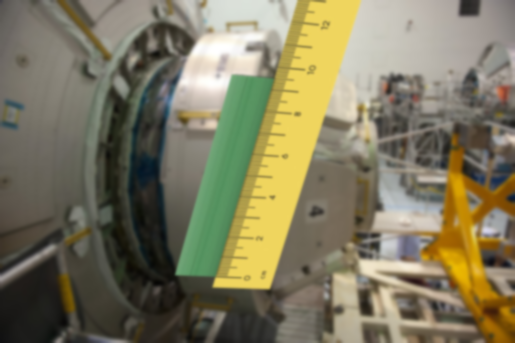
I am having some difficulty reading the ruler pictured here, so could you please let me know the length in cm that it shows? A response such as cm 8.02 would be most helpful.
cm 9.5
